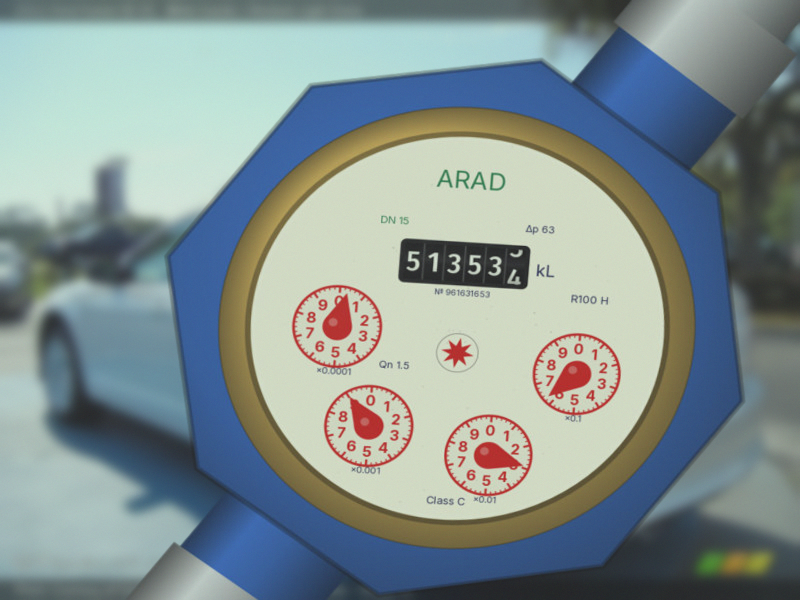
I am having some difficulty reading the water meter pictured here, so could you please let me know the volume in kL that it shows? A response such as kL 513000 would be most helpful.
kL 513533.6290
